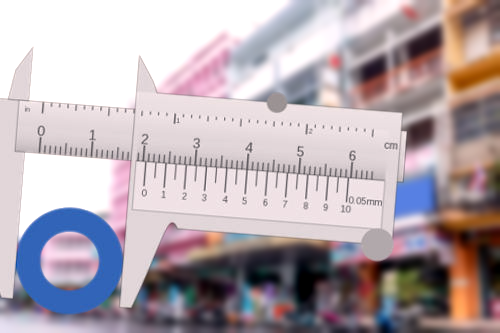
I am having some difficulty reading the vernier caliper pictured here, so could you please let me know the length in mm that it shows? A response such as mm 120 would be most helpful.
mm 20.5
